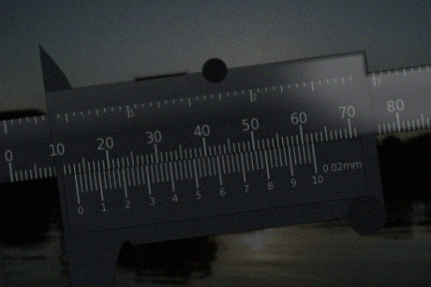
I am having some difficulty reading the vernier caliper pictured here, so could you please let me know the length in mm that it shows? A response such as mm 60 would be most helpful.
mm 13.0
